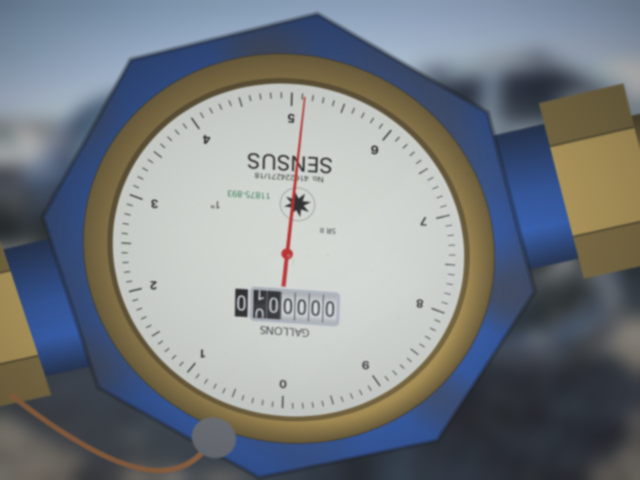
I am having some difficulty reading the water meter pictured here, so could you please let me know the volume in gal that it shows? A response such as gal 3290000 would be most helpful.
gal 5.1
